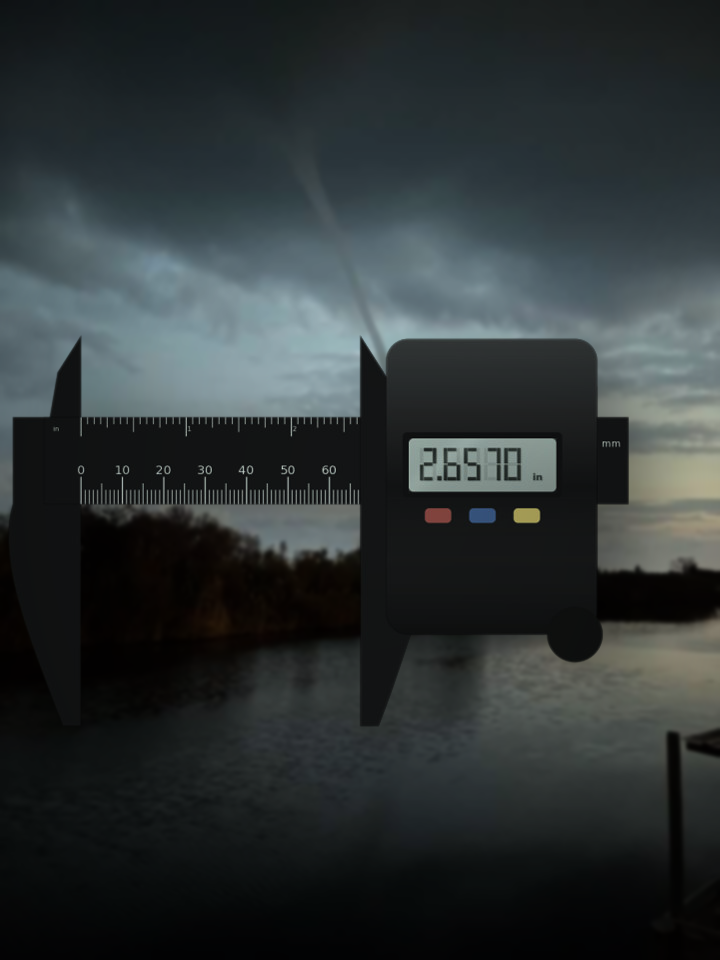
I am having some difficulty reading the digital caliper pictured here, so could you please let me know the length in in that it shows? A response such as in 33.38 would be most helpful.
in 2.6570
